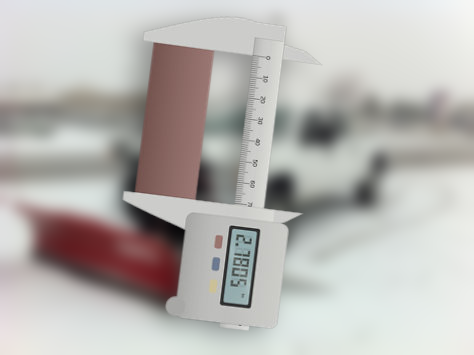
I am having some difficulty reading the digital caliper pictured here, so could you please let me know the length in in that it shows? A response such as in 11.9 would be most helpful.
in 2.7805
